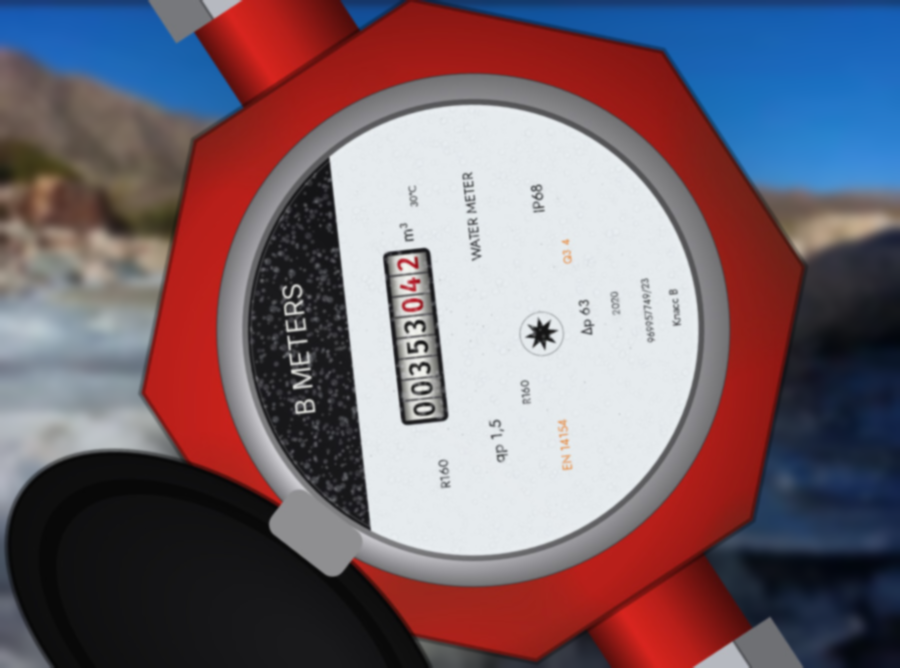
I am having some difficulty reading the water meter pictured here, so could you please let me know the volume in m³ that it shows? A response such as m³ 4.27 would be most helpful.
m³ 353.042
